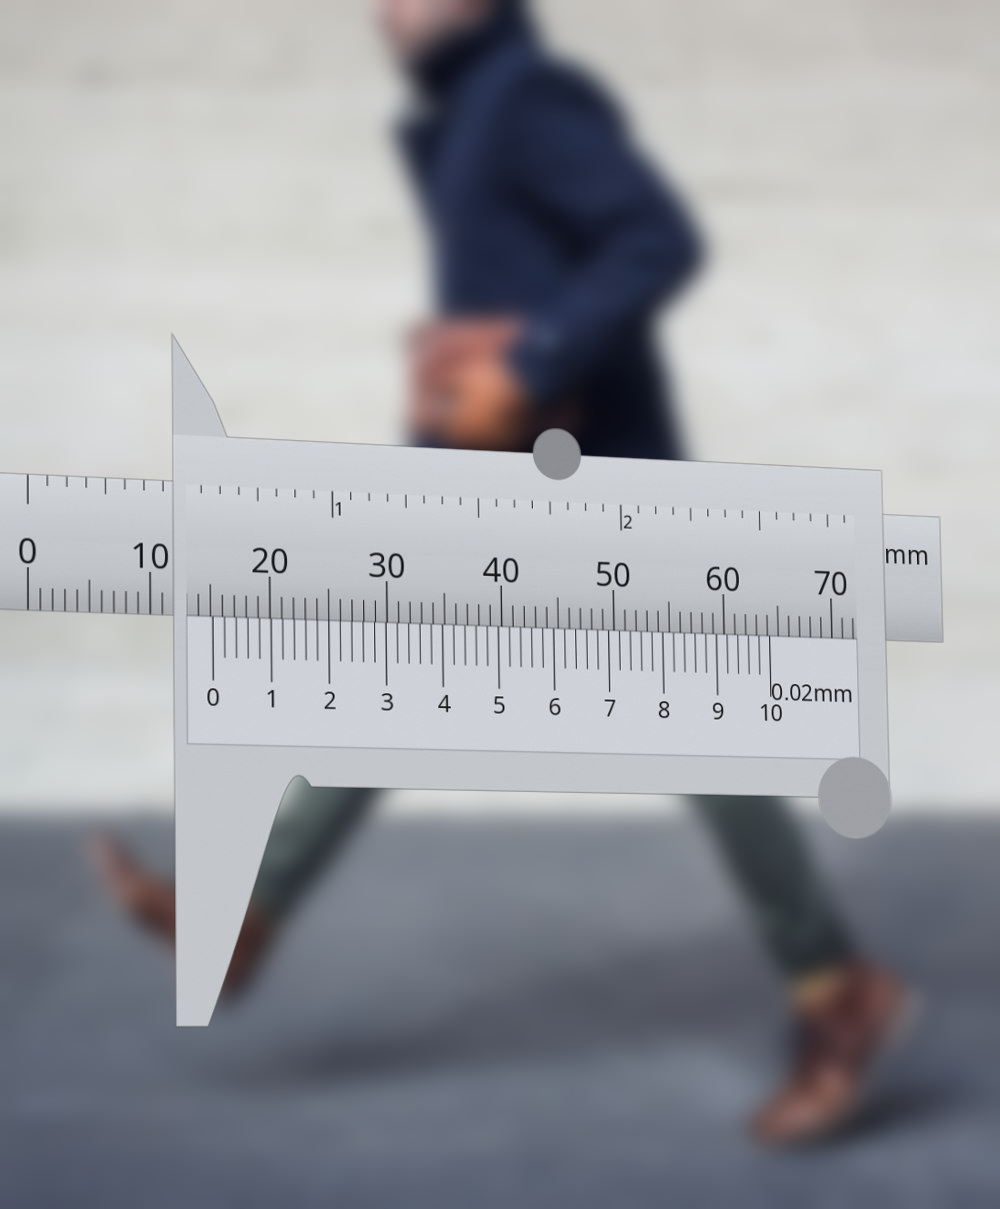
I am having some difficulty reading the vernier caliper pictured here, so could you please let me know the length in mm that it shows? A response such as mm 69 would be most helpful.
mm 15.2
